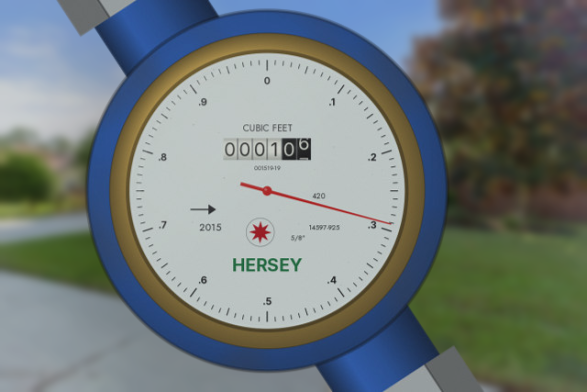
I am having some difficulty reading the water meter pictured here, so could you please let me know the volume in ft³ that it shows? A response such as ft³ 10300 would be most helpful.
ft³ 106.29
